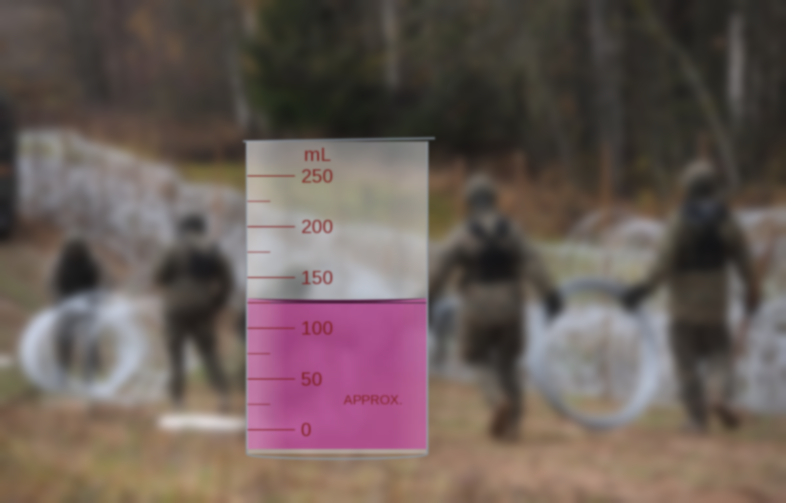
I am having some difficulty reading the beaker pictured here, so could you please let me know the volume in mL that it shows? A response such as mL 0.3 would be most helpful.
mL 125
